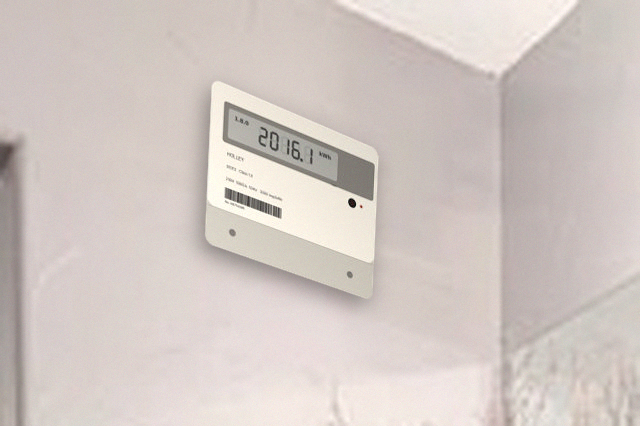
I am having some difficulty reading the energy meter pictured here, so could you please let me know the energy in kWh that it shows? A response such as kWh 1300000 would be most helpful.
kWh 2016.1
